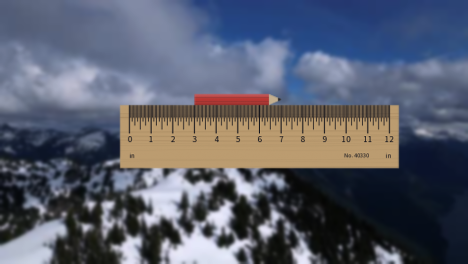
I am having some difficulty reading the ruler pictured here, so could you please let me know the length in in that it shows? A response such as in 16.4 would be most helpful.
in 4
